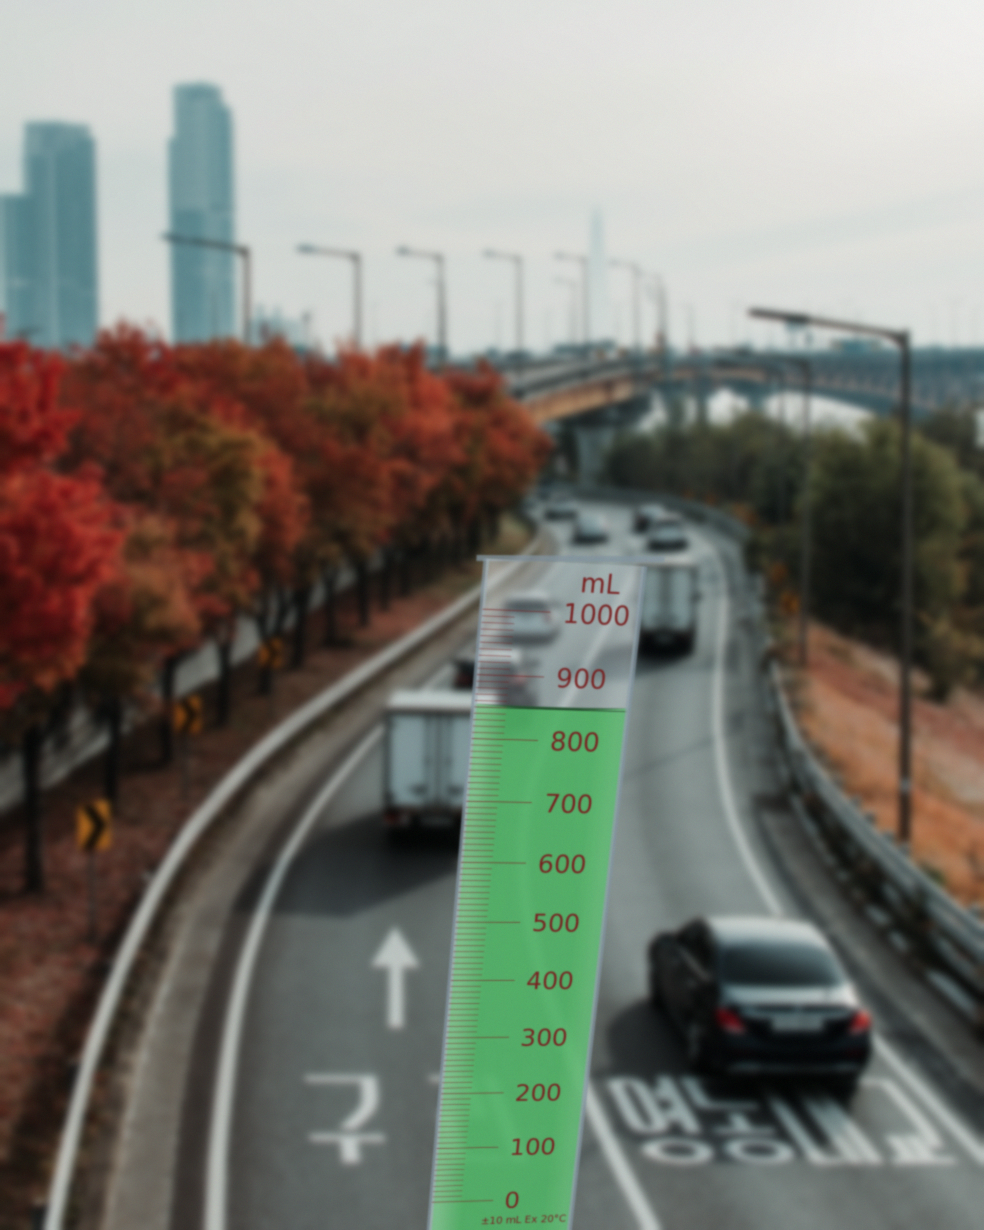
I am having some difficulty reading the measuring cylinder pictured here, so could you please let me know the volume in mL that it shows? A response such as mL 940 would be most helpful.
mL 850
